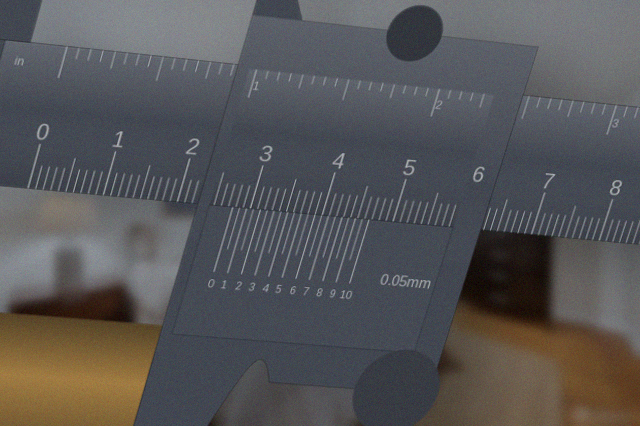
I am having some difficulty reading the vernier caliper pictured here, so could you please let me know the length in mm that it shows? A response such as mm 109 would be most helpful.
mm 27.6
